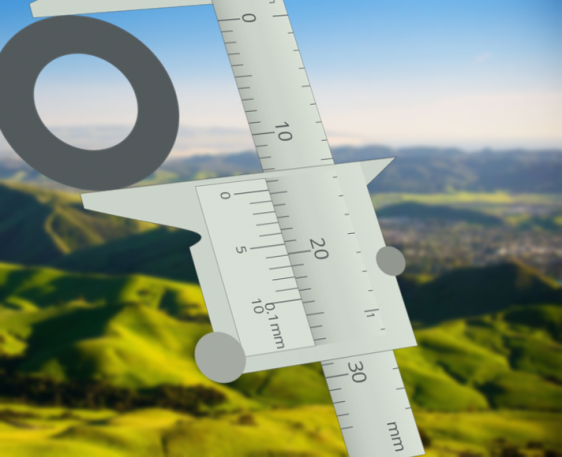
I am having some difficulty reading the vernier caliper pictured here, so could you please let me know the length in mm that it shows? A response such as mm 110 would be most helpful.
mm 14.7
